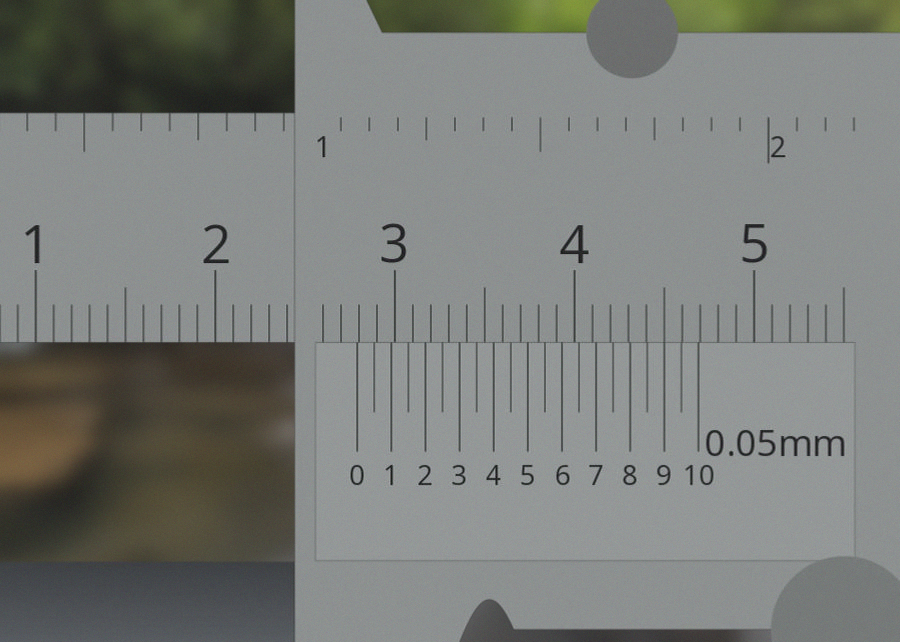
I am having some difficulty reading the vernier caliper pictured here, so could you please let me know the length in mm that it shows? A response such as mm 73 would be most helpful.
mm 27.9
